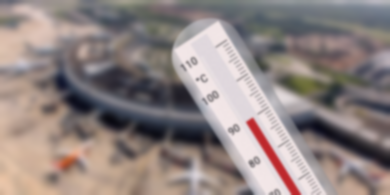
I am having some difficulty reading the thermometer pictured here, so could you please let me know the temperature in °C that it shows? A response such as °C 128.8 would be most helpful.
°C 90
